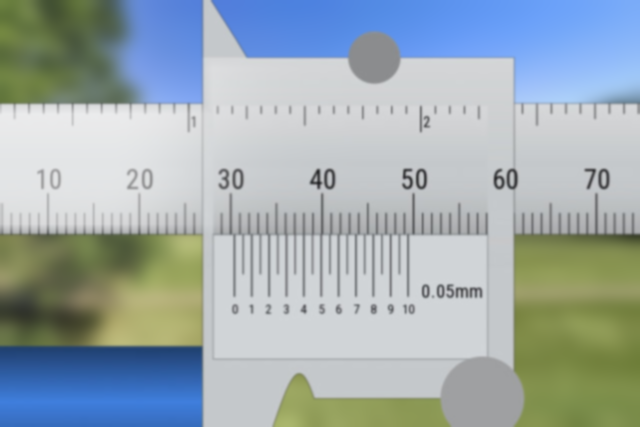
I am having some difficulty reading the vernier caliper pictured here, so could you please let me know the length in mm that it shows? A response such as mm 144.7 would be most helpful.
mm 30.4
